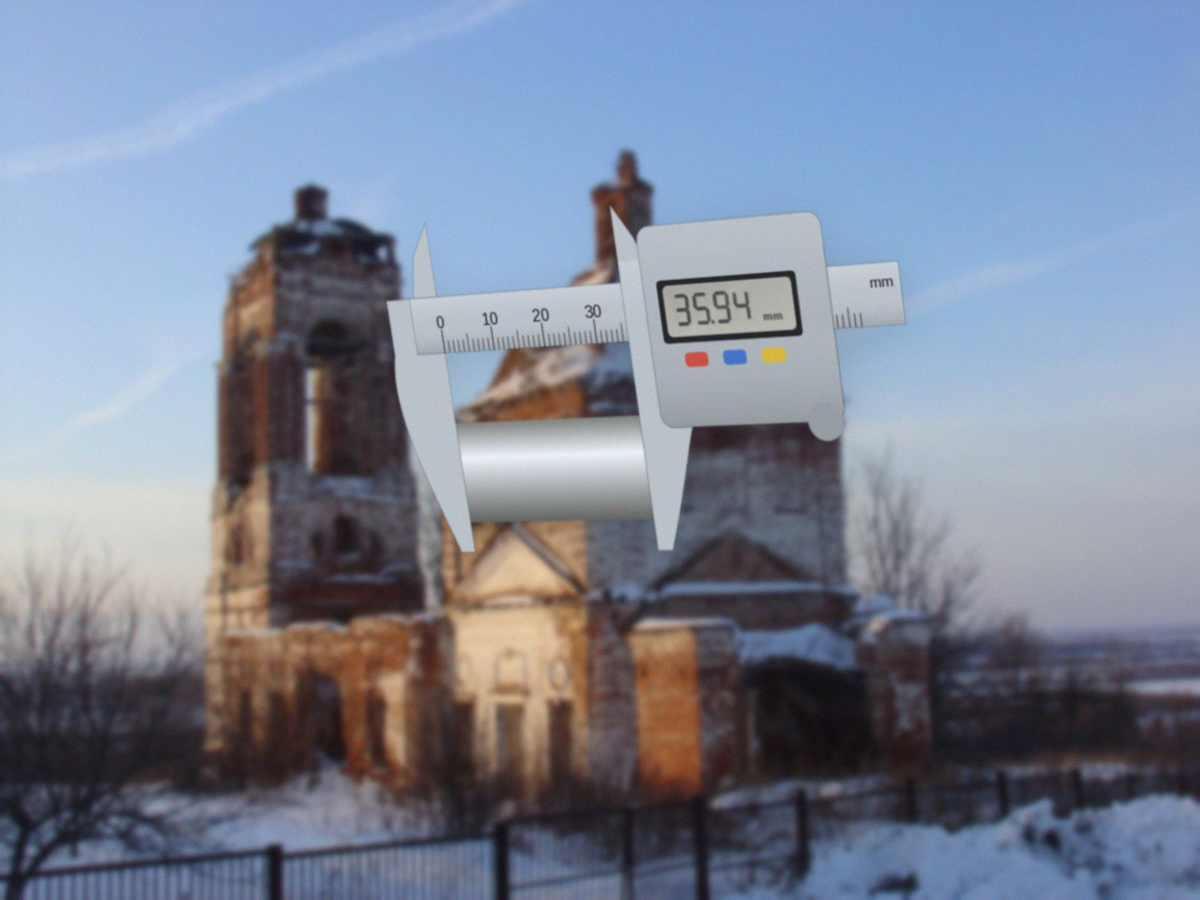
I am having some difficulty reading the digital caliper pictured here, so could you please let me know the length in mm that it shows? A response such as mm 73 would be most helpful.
mm 35.94
